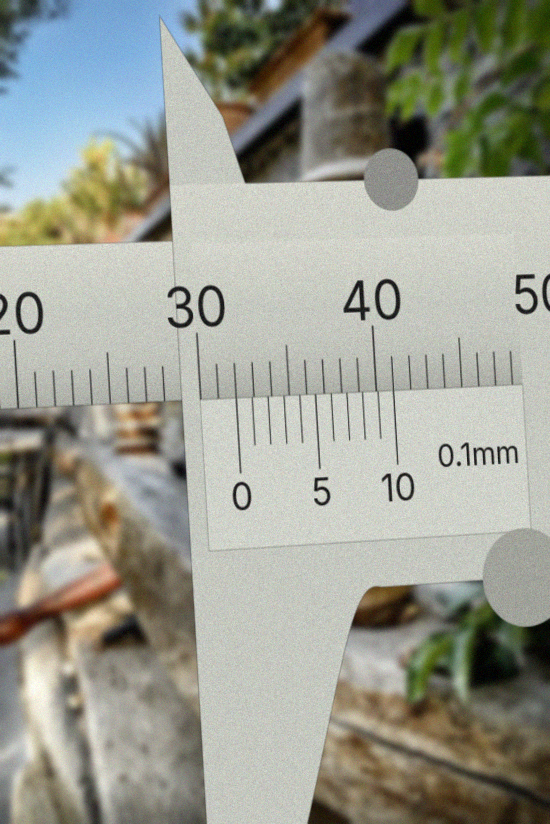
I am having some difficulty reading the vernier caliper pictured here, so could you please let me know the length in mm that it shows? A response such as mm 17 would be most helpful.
mm 32.0
